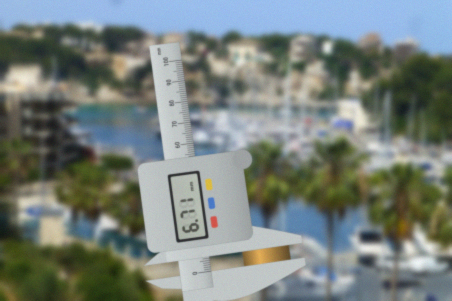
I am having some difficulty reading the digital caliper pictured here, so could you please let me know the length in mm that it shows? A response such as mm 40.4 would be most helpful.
mm 6.71
